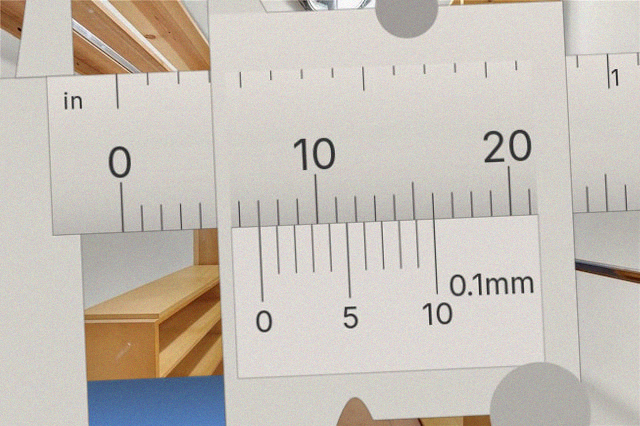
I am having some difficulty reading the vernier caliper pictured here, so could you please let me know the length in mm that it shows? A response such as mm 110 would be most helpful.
mm 7.0
